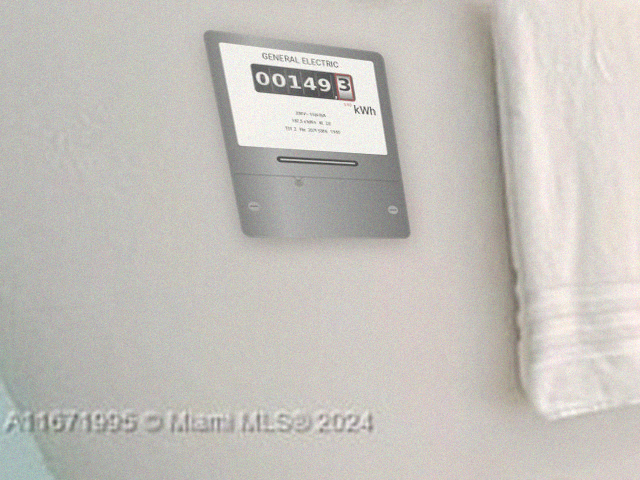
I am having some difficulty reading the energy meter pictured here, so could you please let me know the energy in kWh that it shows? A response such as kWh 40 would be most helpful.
kWh 149.3
